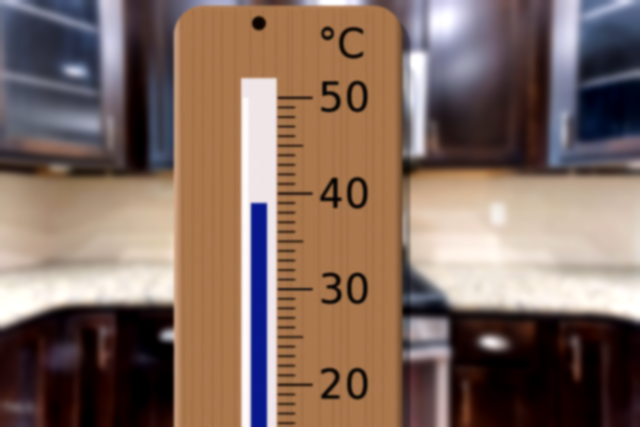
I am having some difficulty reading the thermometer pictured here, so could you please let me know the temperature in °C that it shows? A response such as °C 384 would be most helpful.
°C 39
